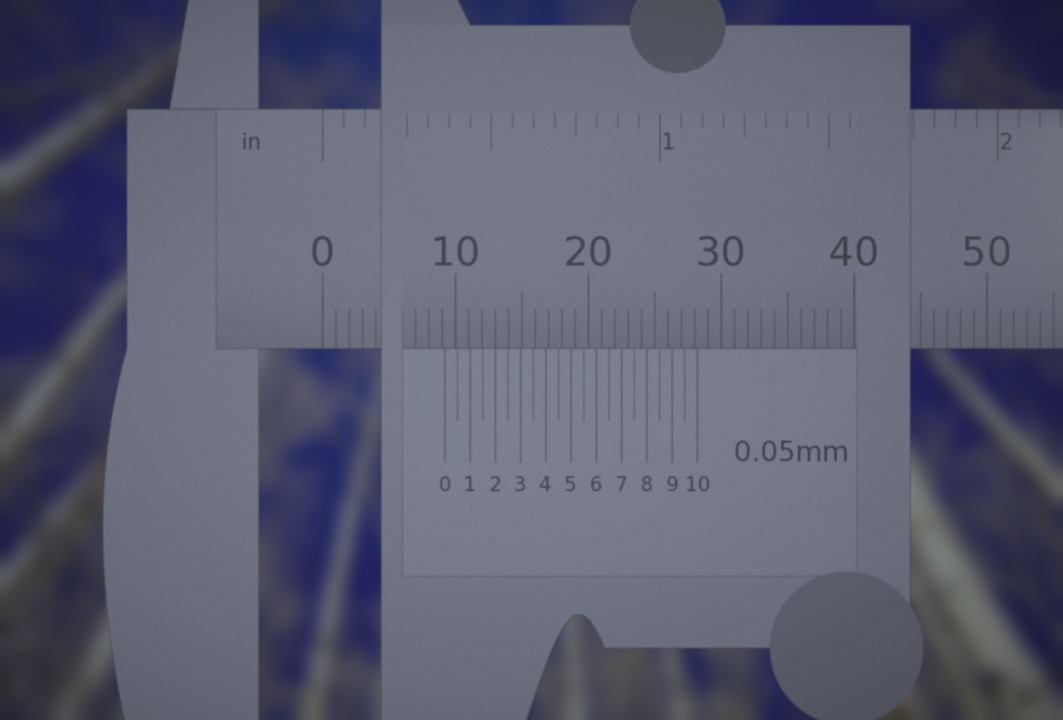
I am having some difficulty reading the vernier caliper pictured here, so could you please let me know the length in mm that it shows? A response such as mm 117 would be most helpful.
mm 9.2
